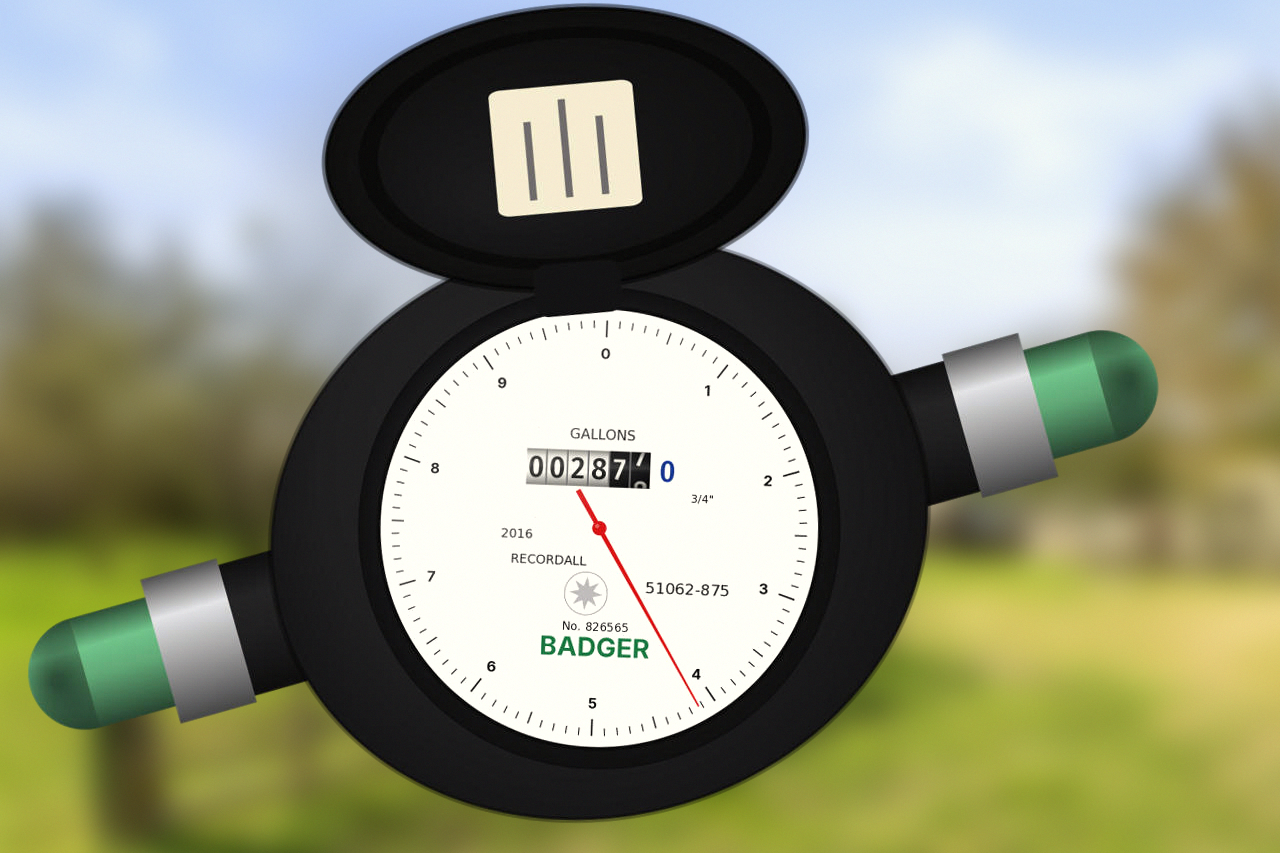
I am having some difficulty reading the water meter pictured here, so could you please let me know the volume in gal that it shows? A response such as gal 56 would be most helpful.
gal 28774.1
